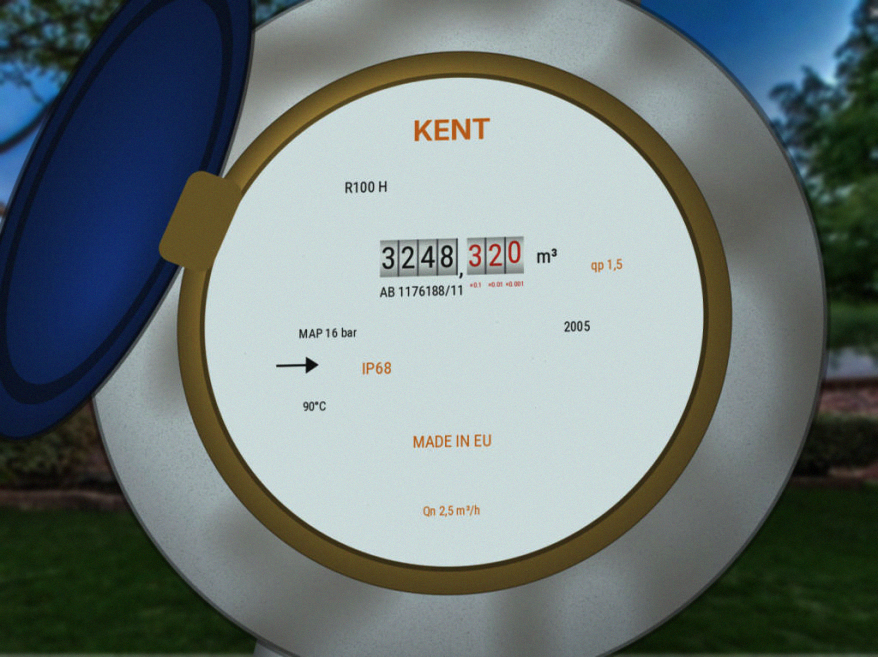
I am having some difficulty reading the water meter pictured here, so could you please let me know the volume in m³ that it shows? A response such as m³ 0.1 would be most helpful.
m³ 3248.320
